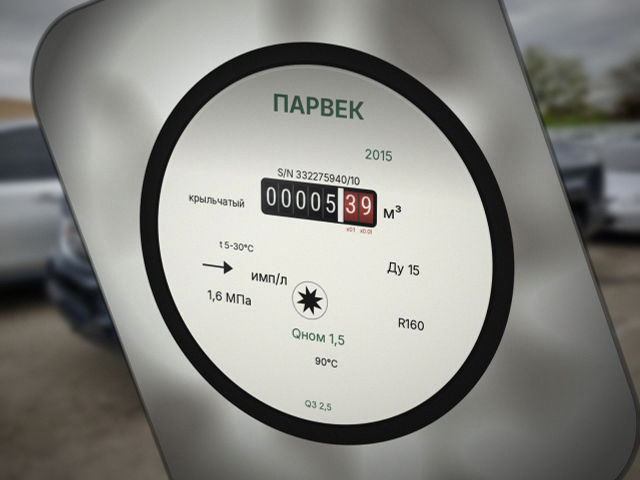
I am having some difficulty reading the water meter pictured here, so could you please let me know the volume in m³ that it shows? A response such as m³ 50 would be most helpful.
m³ 5.39
